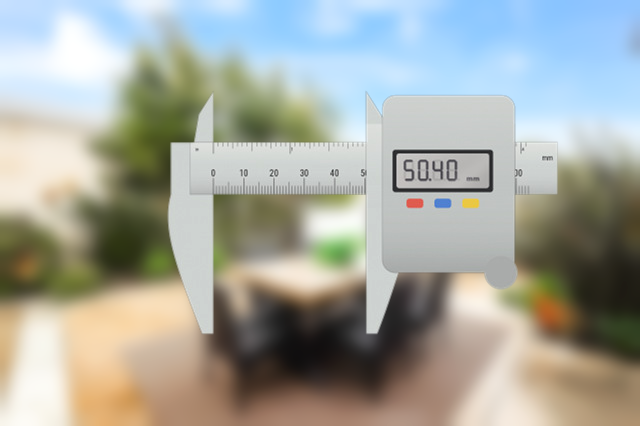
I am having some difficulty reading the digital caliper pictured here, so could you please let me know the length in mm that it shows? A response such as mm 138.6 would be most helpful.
mm 50.40
